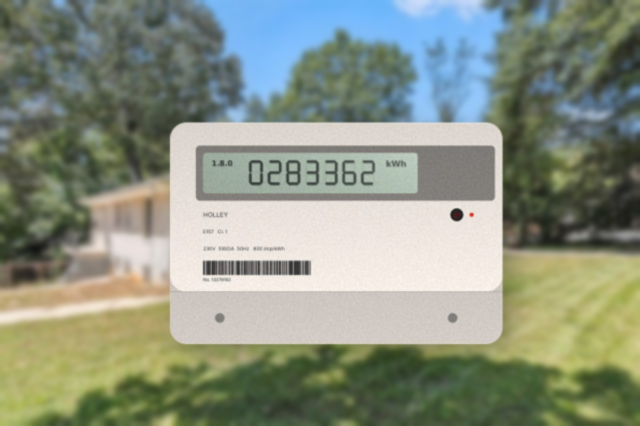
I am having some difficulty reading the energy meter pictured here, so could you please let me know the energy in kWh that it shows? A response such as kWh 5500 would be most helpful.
kWh 283362
